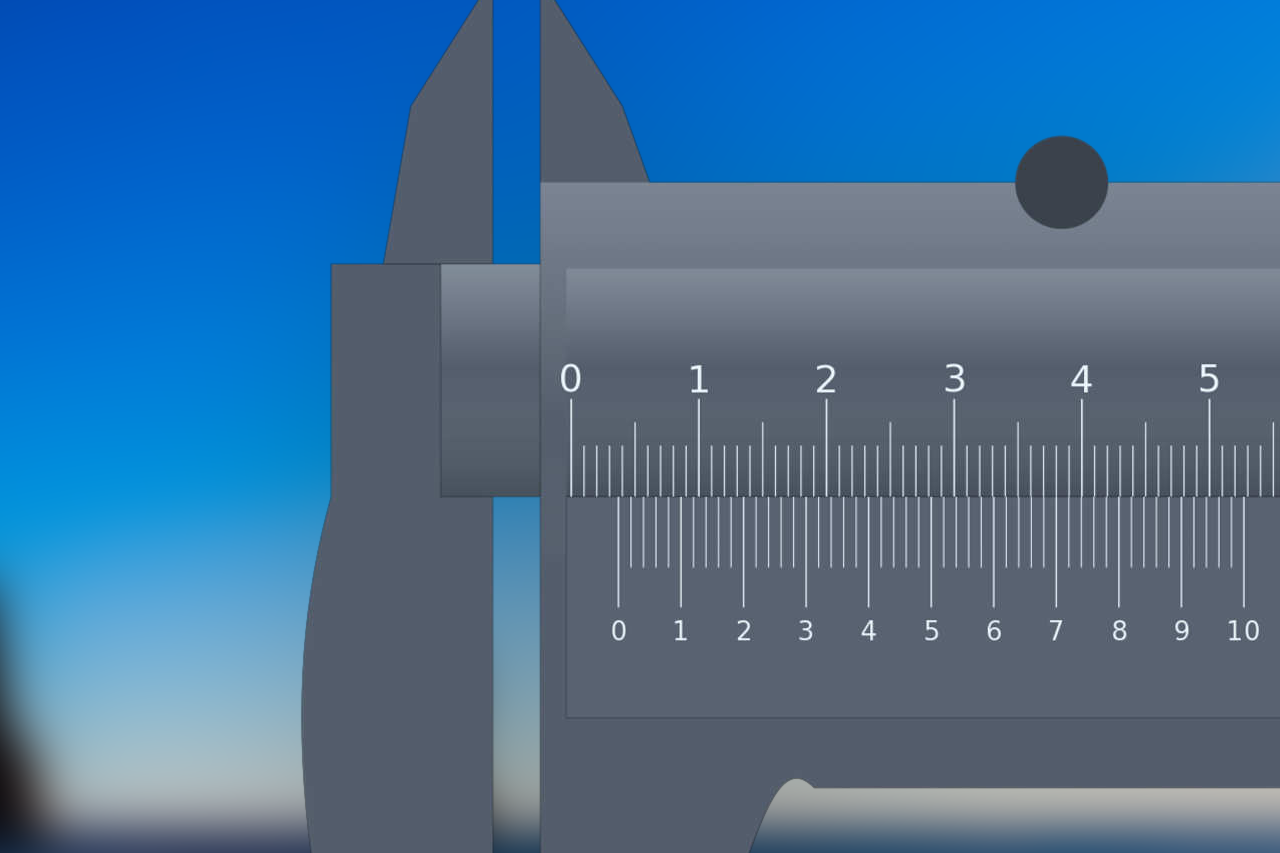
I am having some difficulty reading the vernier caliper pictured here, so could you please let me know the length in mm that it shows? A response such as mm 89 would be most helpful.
mm 3.7
